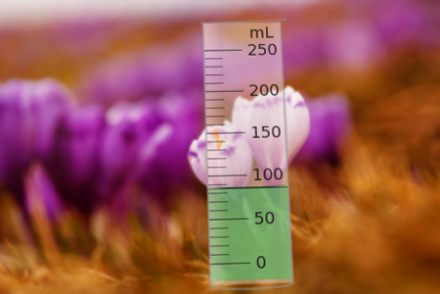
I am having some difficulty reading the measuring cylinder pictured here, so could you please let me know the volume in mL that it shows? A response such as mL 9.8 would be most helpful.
mL 85
